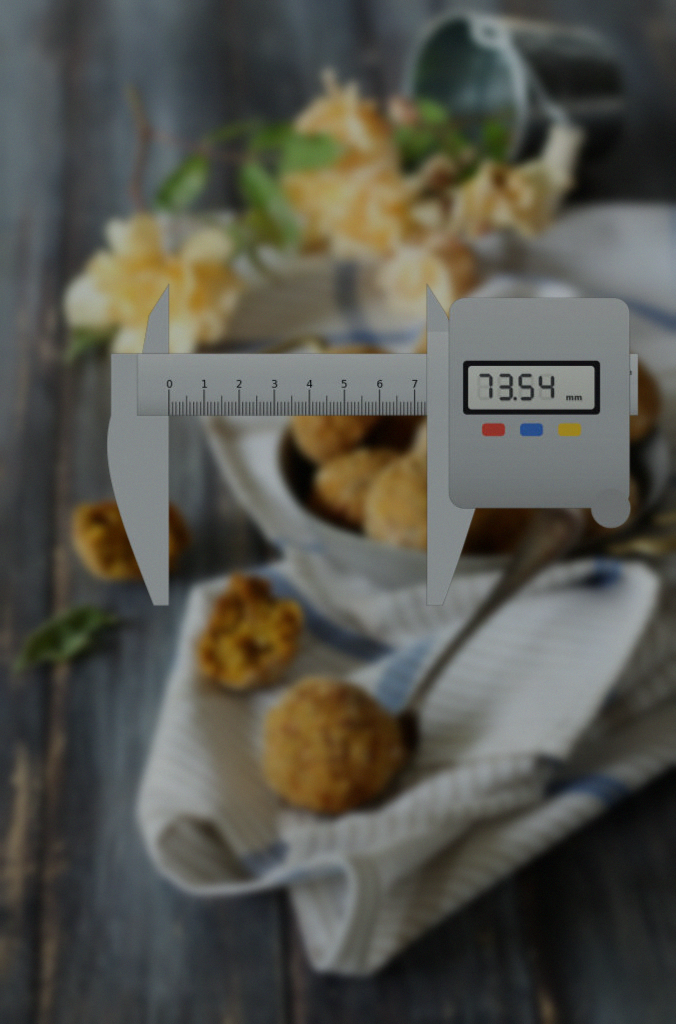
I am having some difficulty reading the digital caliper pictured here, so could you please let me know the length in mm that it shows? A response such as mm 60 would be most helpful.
mm 73.54
